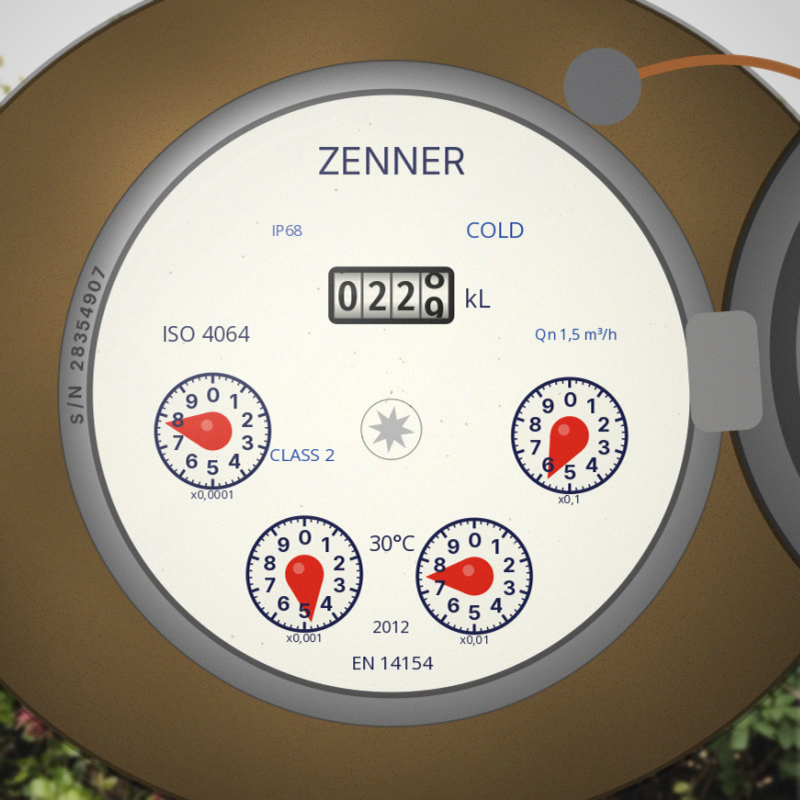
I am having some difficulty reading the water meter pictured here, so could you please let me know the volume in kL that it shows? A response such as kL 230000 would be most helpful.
kL 228.5747
